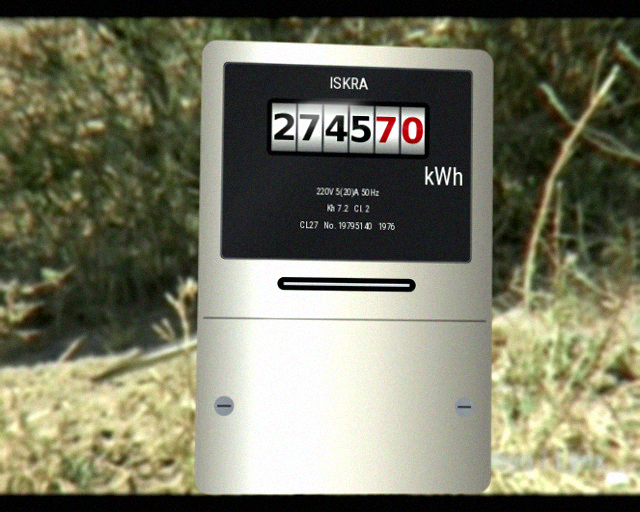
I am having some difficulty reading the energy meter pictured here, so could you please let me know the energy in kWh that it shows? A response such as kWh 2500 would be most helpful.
kWh 2745.70
